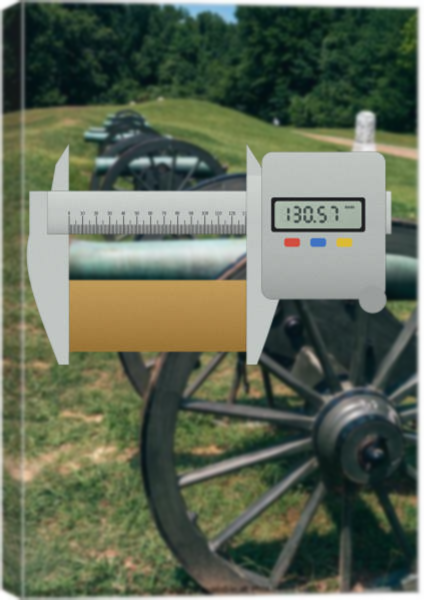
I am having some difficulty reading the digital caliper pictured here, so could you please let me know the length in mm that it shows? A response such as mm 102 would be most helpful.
mm 130.57
